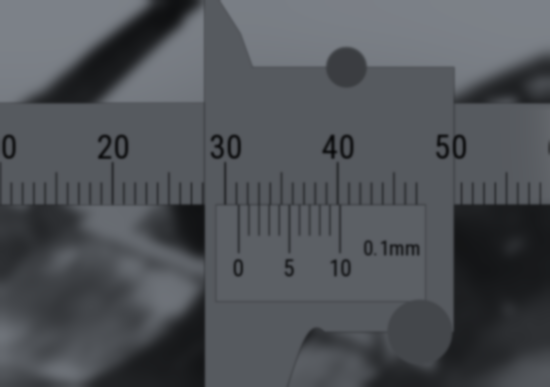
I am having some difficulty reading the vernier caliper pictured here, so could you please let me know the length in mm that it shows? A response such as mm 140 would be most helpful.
mm 31.2
